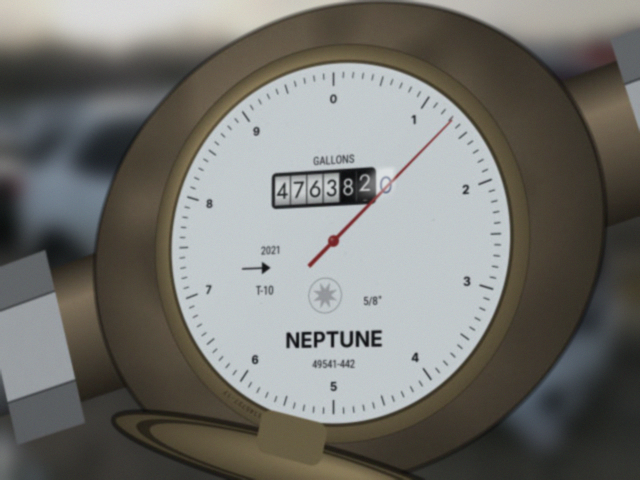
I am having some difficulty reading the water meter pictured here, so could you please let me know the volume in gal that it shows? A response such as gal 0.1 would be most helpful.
gal 4763821.3
